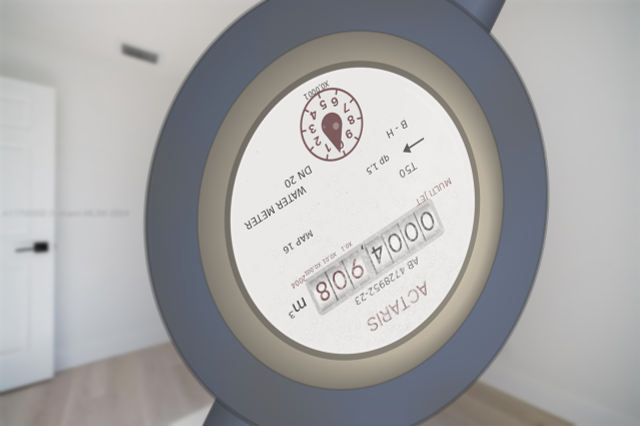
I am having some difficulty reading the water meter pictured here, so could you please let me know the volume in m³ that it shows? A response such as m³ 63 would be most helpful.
m³ 4.9080
